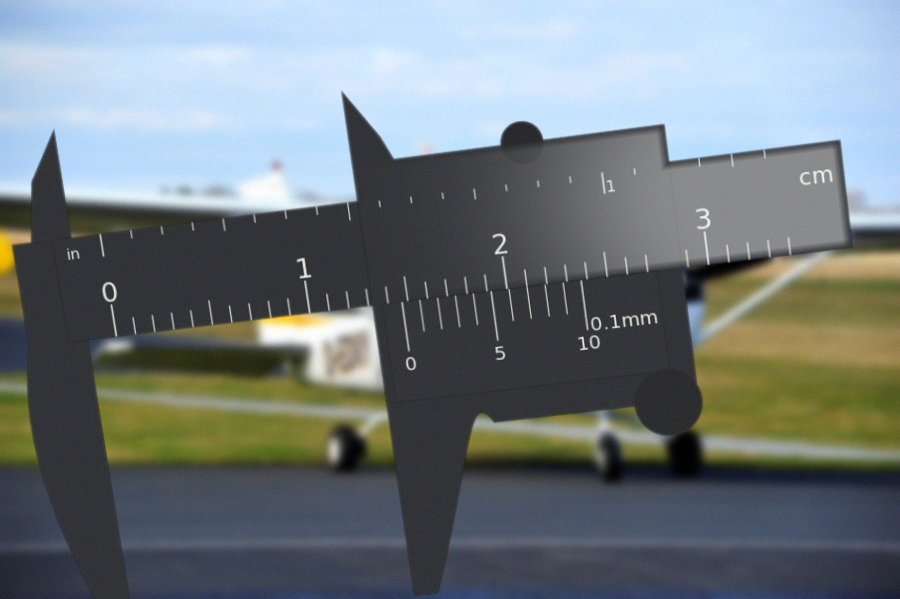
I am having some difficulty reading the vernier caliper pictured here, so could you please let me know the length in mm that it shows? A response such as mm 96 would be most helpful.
mm 14.7
